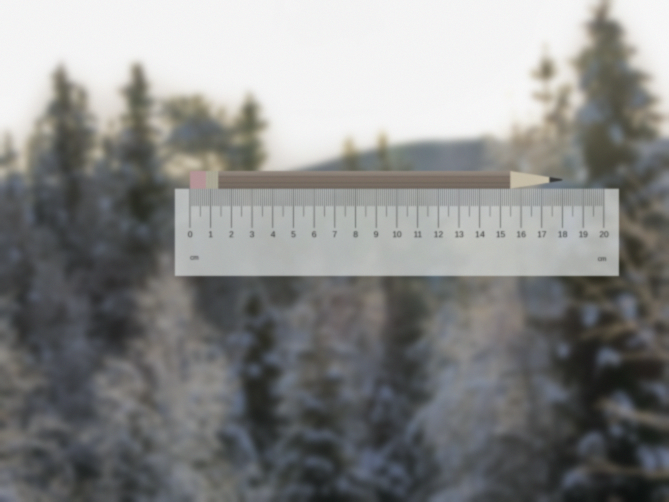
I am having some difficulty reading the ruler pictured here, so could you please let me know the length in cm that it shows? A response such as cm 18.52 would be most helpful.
cm 18
